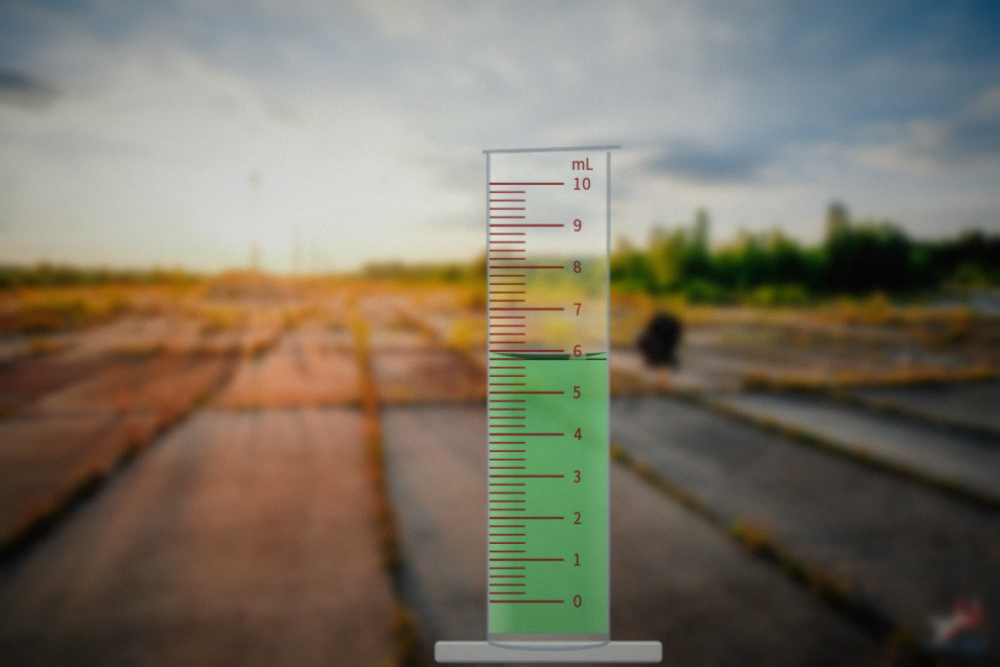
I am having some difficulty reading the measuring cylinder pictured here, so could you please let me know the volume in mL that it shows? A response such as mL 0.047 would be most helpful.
mL 5.8
